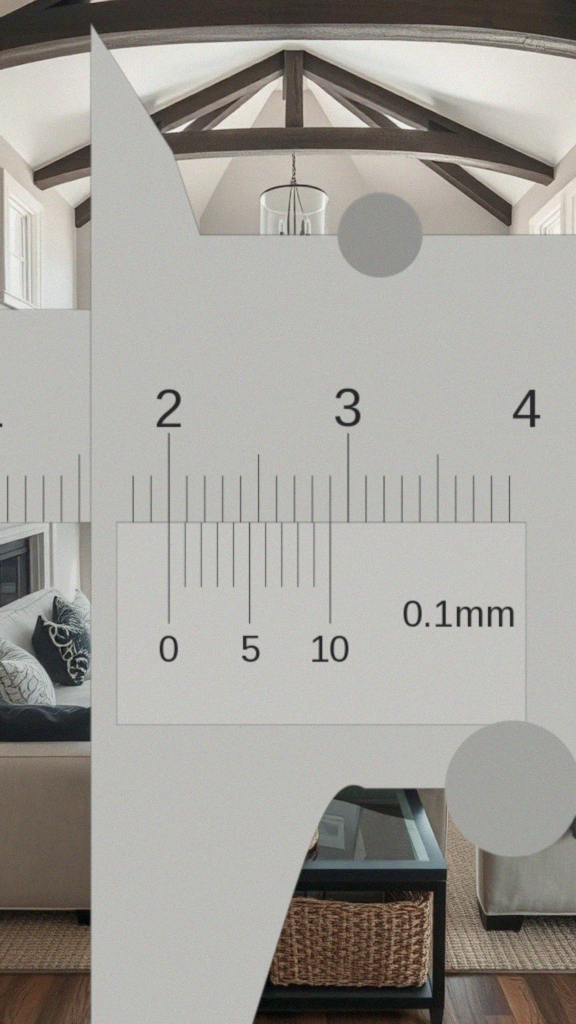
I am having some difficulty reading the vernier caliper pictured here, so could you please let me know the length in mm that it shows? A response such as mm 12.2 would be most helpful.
mm 20.0
